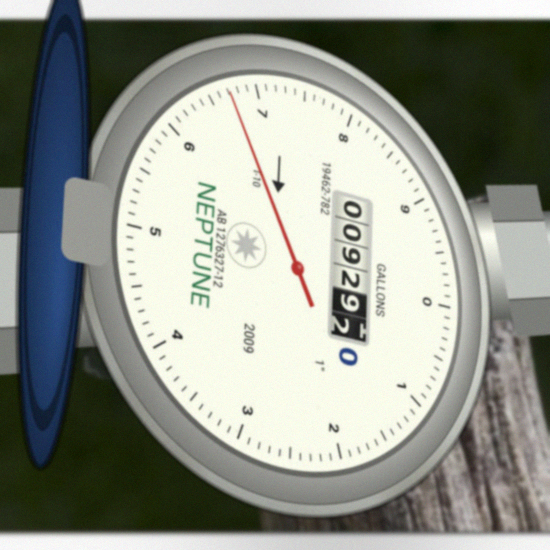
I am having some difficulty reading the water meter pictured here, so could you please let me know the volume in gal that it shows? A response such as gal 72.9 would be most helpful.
gal 92916.7
